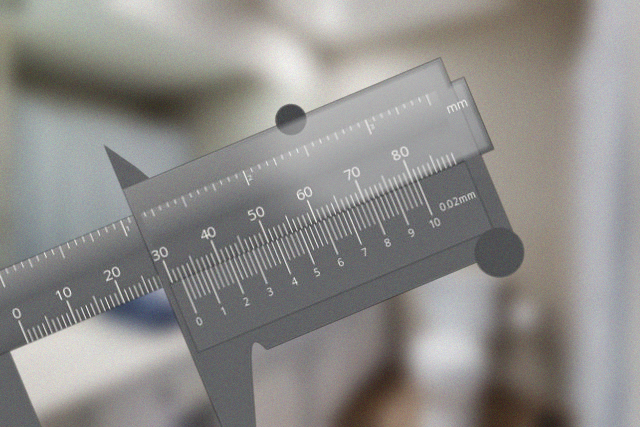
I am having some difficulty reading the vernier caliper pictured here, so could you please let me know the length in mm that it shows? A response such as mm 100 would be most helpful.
mm 32.0
